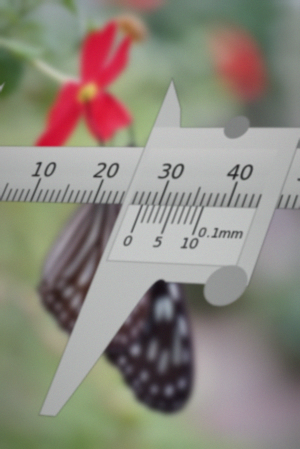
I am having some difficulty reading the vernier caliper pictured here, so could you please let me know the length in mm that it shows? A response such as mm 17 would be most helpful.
mm 27.5
